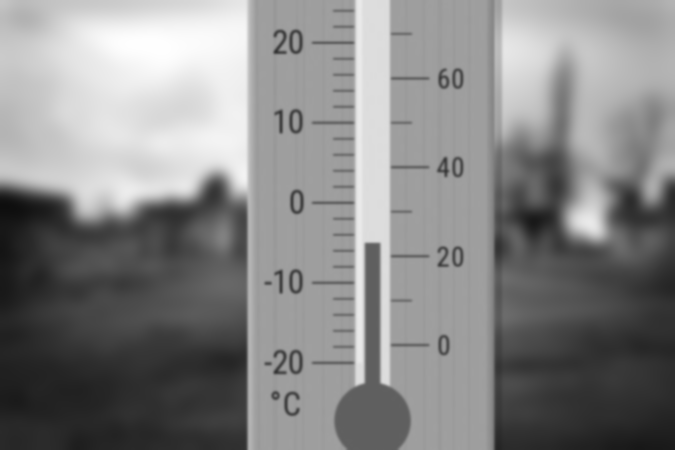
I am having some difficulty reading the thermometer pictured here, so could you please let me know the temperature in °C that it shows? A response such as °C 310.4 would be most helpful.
°C -5
